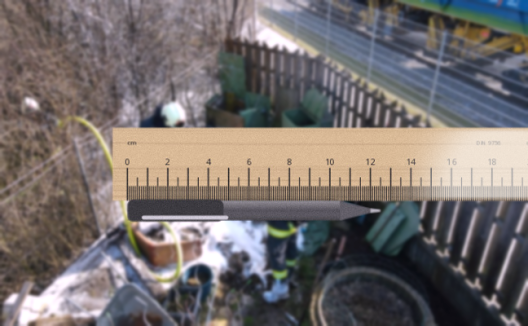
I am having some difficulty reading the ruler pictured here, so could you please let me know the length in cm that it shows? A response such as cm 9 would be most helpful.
cm 12.5
